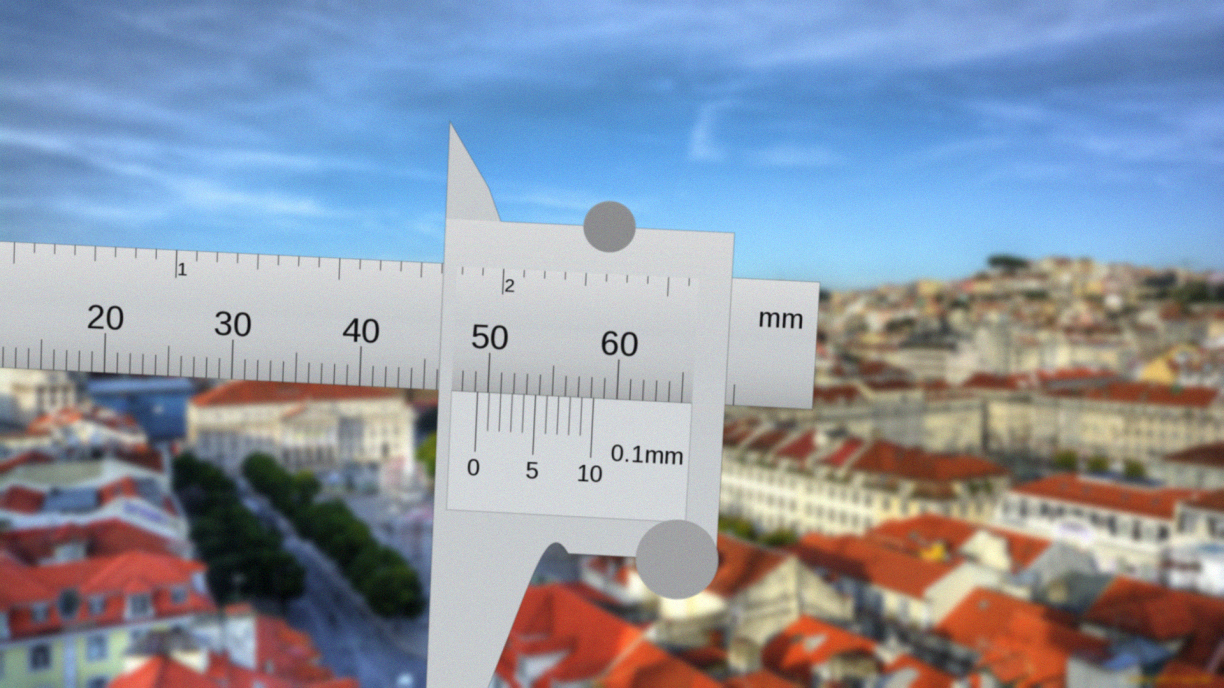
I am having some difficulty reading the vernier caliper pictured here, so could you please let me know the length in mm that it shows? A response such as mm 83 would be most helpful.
mm 49.2
